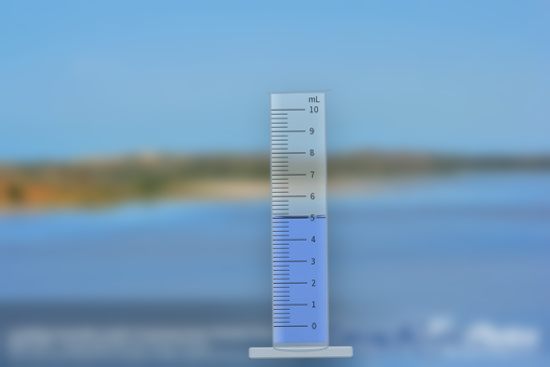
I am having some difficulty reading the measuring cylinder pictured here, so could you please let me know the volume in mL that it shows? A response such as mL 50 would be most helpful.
mL 5
